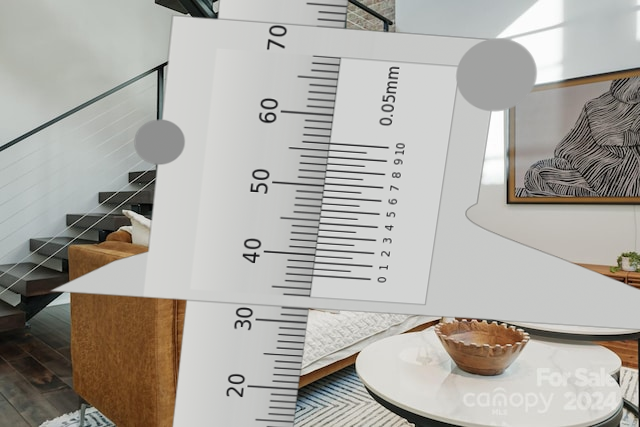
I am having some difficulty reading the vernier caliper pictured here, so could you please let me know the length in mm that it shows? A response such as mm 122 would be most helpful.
mm 37.0
